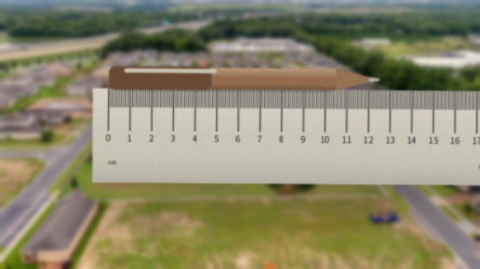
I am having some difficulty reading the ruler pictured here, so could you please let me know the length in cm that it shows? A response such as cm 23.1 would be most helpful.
cm 12.5
